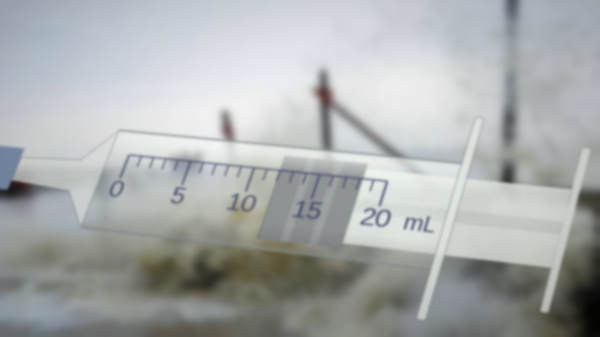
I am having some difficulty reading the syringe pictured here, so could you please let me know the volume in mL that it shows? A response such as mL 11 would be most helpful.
mL 12
